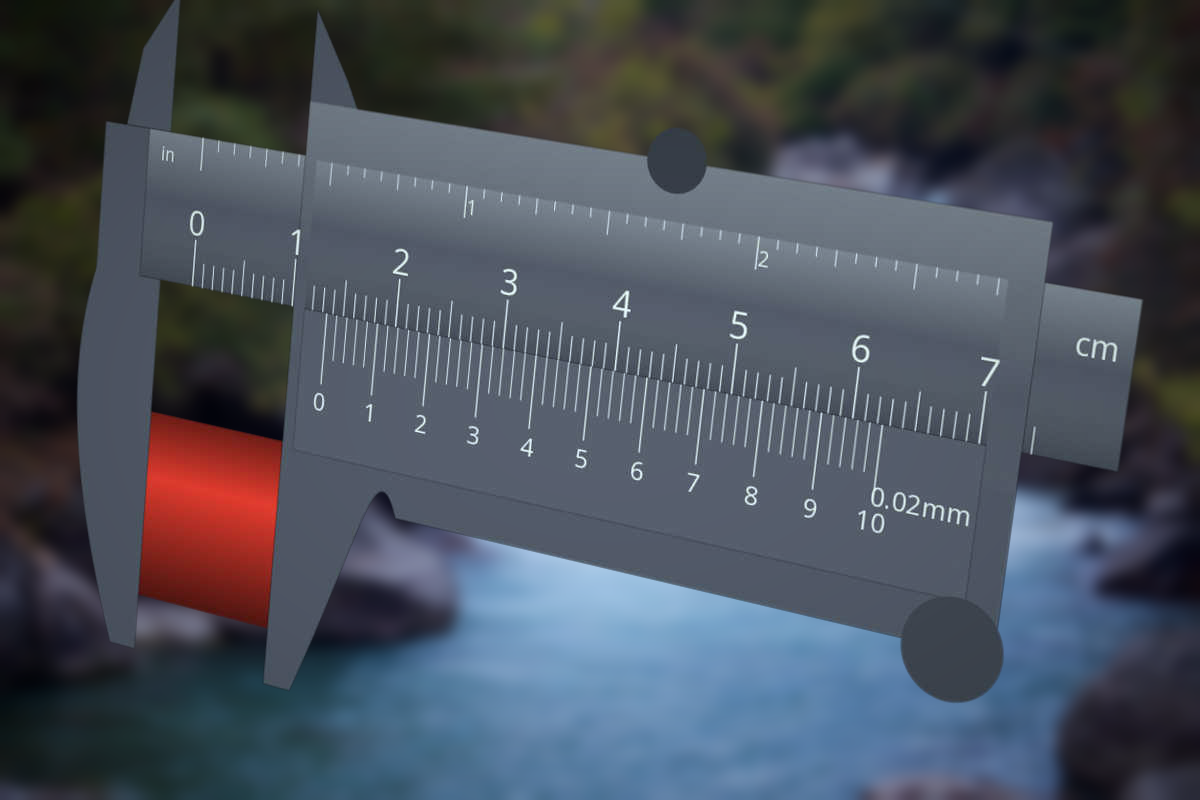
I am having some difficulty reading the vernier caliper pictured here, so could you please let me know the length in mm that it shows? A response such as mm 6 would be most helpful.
mm 13.4
